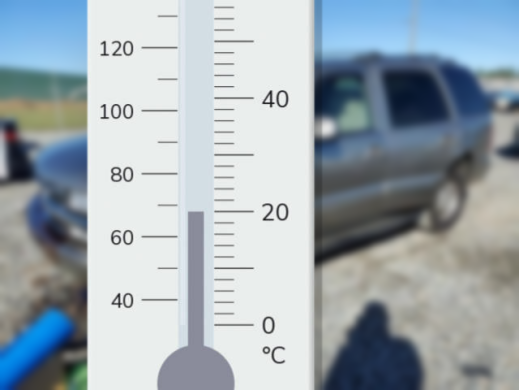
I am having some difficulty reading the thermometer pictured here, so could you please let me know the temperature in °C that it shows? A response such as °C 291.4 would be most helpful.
°C 20
